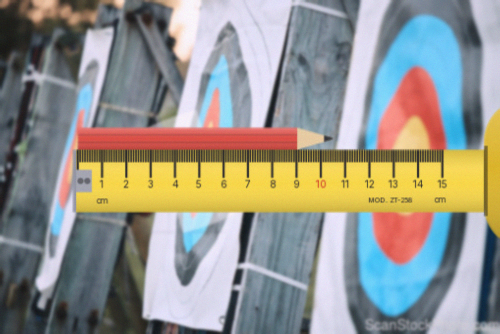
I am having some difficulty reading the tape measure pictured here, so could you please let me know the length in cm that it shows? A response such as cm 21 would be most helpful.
cm 10.5
